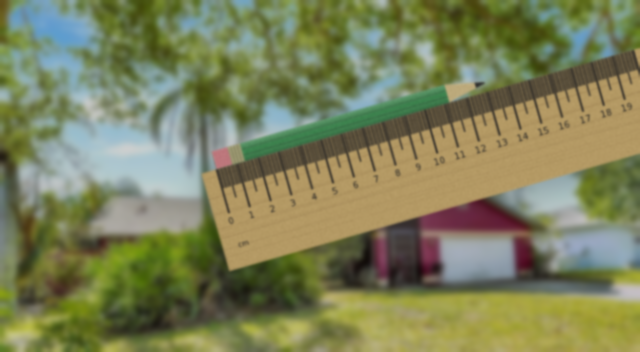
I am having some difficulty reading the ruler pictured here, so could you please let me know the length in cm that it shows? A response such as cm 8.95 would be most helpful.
cm 13
